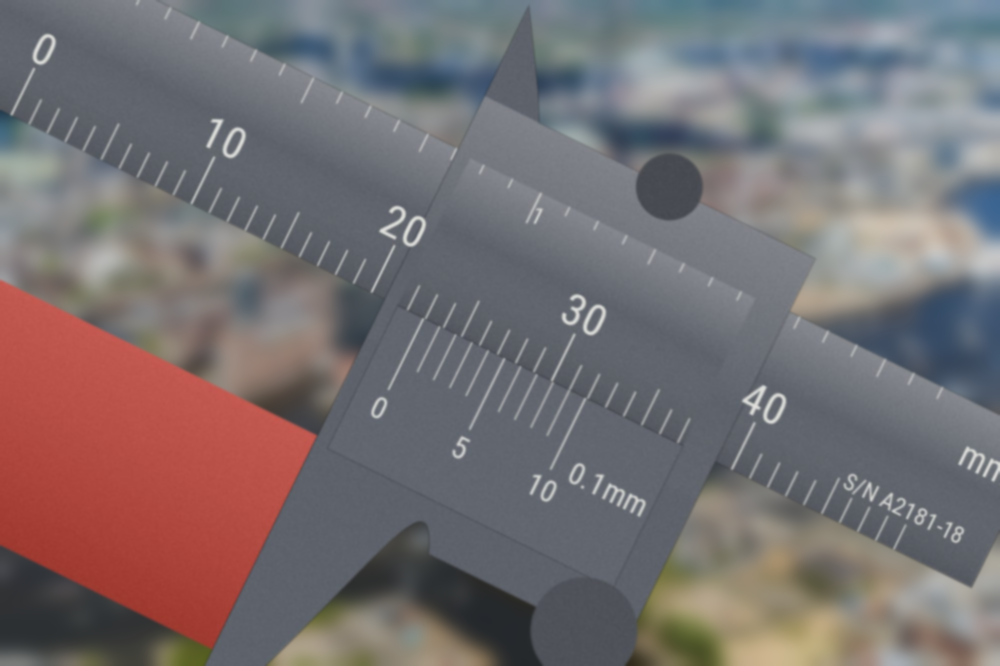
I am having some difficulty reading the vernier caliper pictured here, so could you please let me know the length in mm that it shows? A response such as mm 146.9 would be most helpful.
mm 22.9
